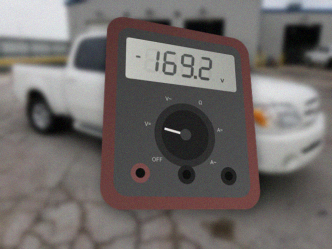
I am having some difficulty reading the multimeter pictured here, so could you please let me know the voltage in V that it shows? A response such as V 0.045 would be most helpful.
V -169.2
